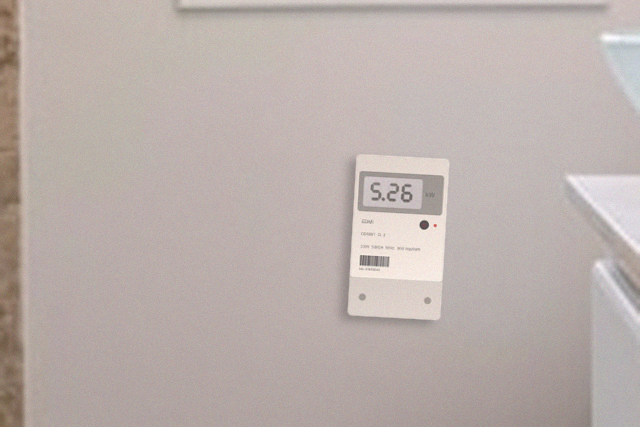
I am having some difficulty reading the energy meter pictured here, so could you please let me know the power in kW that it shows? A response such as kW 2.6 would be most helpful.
kW 5.26
